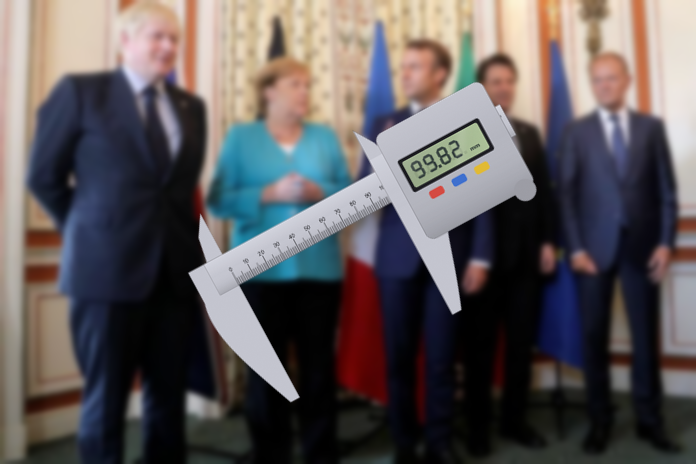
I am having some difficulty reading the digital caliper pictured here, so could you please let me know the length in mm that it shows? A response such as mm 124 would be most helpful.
mm 99.82
